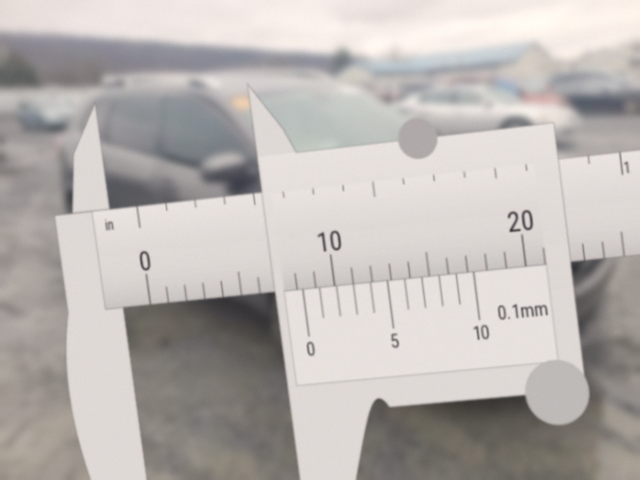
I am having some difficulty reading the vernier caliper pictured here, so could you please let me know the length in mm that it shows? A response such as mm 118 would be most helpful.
mm 8.3
